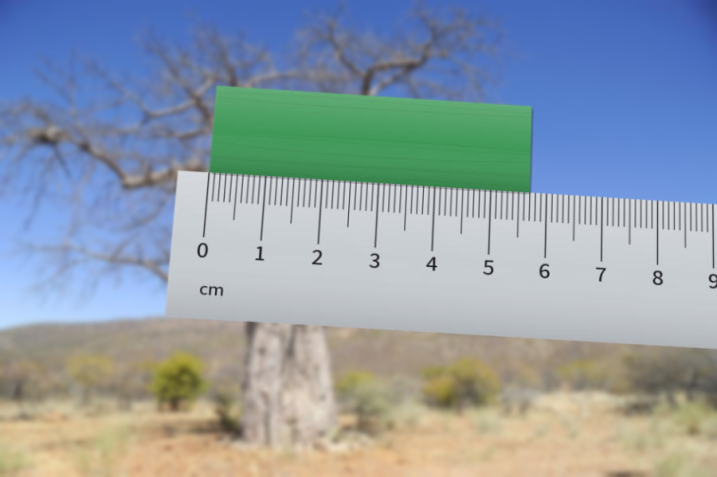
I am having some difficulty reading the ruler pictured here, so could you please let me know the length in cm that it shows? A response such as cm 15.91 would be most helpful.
cm 5.7
